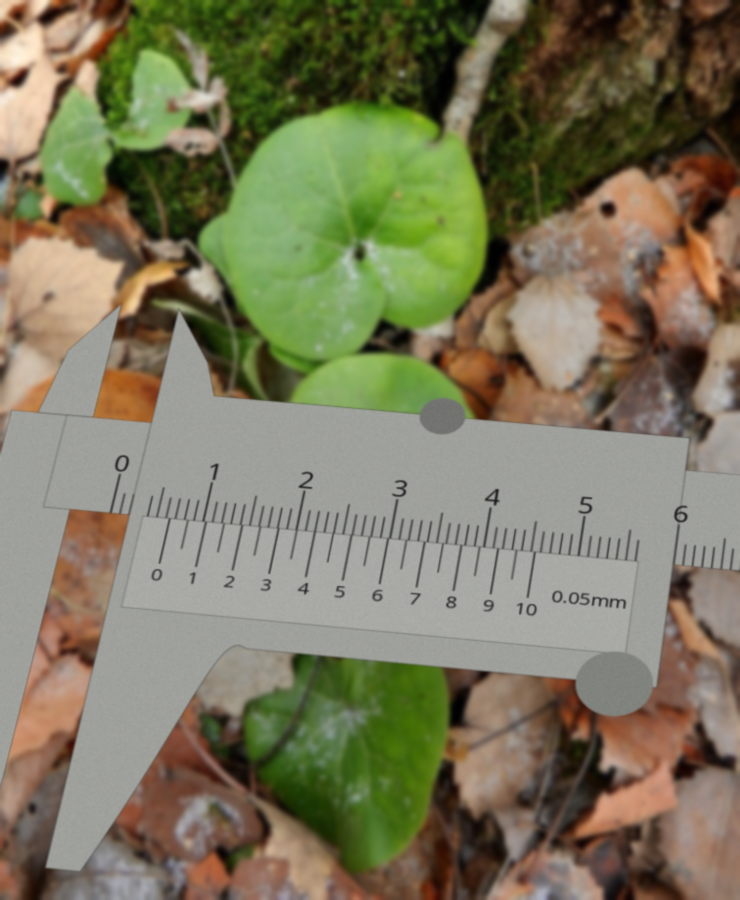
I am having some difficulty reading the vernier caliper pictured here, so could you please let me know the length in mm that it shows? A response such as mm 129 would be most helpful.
mm 6.4
